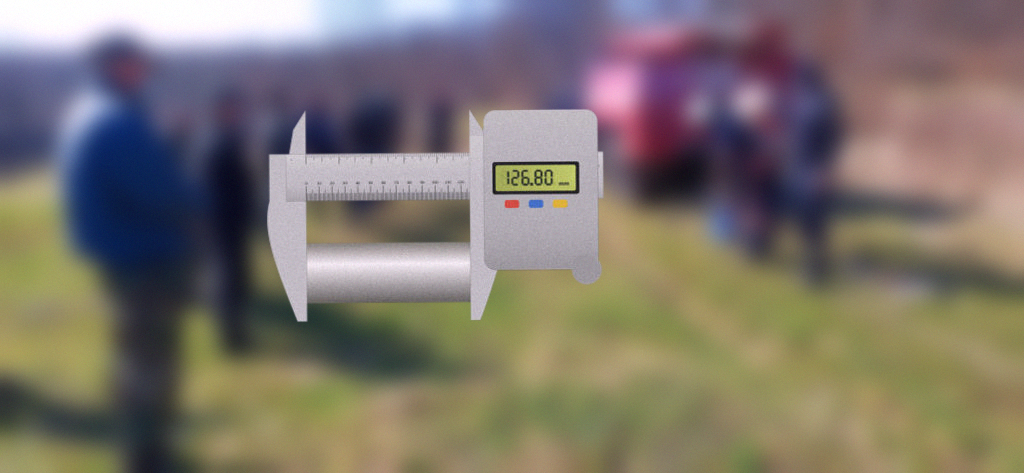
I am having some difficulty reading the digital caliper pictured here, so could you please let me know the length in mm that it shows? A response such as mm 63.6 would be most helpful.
mm 126.80
